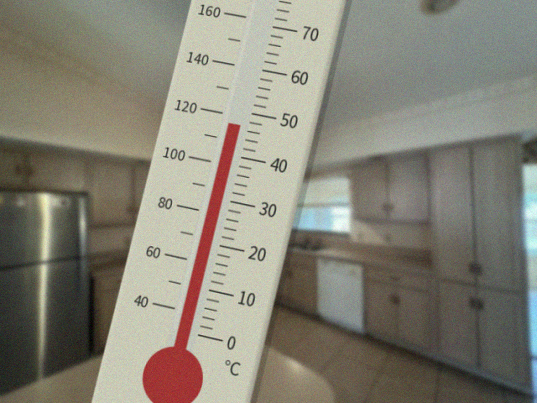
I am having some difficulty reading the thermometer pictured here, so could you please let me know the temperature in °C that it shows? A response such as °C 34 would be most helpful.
°C 47
